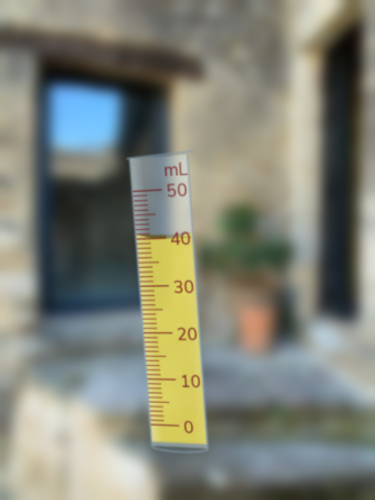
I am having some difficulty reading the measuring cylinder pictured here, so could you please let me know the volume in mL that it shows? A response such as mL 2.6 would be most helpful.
mL 40
